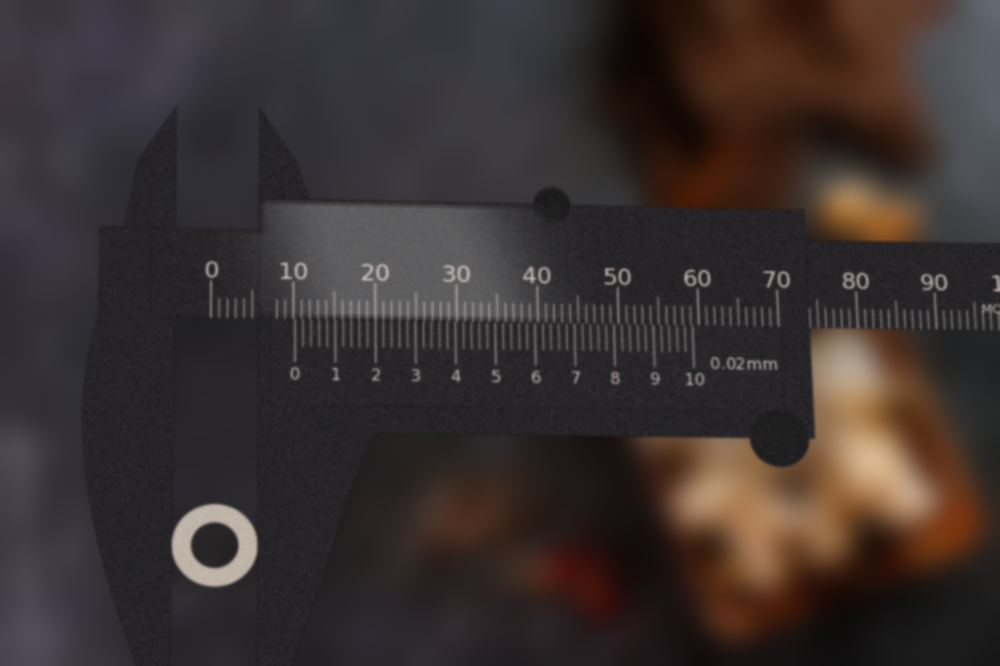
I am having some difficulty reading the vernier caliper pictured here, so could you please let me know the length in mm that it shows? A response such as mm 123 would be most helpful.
mm 10.2
